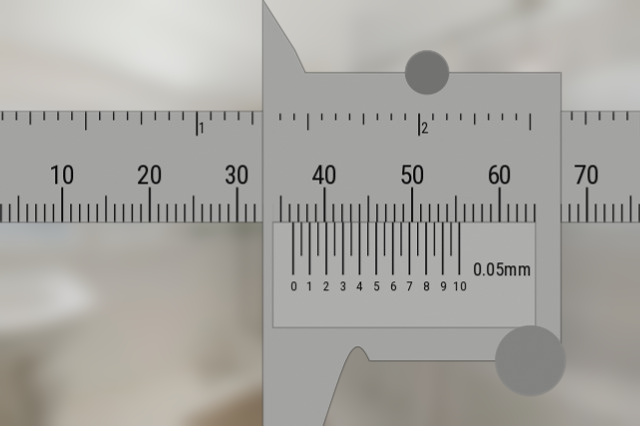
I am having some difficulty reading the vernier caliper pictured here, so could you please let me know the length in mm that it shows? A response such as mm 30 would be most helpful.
mm 36.4
